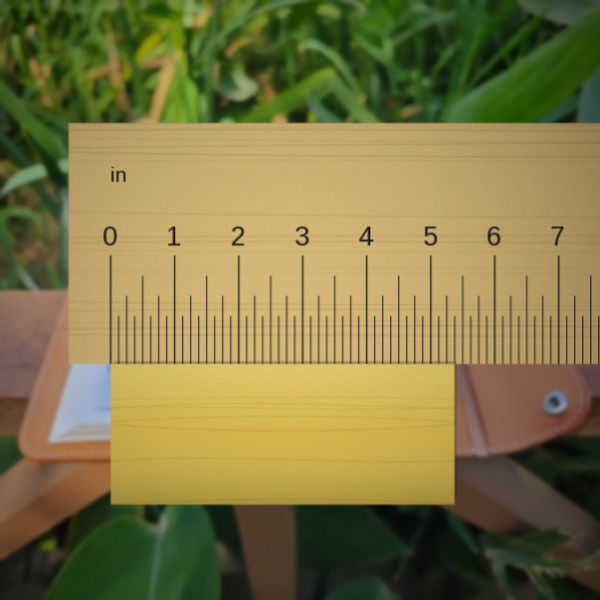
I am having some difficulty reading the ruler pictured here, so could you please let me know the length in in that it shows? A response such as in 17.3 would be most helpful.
in 5.375
